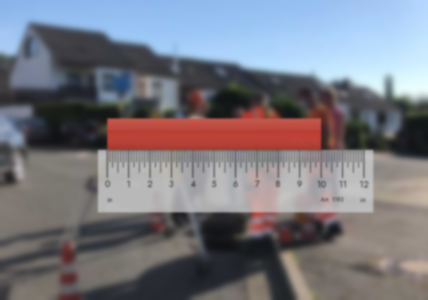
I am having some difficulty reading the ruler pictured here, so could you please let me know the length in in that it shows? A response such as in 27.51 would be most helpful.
in 10
